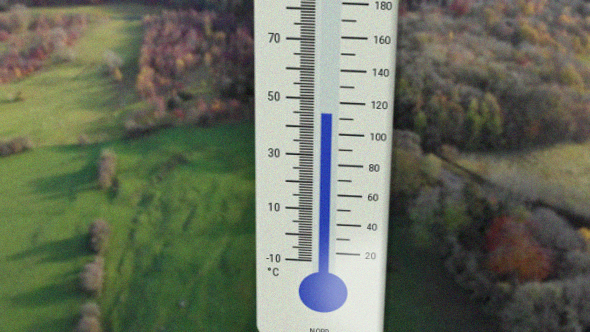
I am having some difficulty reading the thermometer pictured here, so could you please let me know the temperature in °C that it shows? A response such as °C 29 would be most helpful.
°C 45
